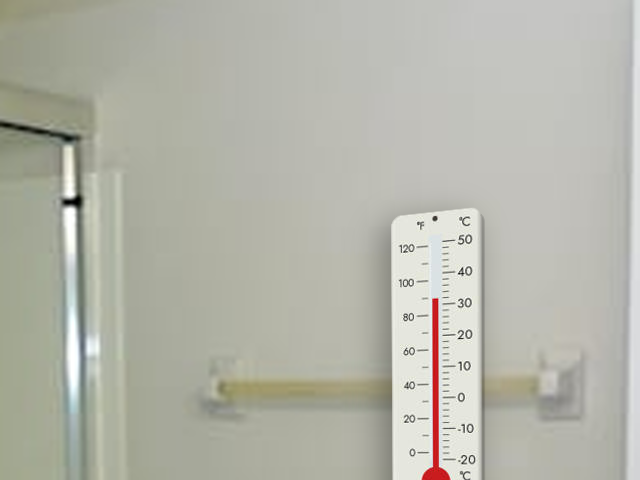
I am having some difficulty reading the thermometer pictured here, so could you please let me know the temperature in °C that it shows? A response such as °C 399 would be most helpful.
°C 32
